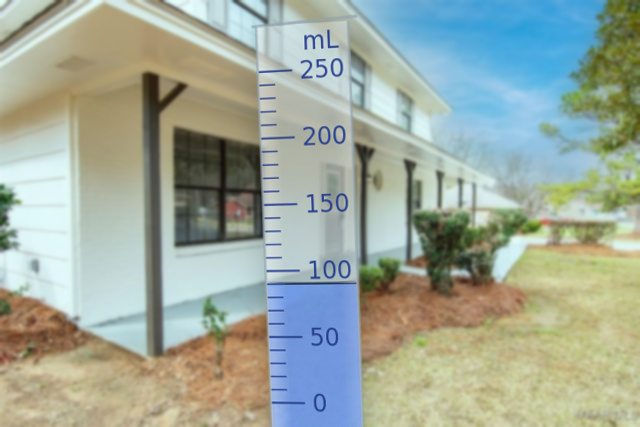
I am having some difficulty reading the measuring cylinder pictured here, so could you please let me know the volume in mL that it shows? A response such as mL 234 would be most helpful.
mL 90
